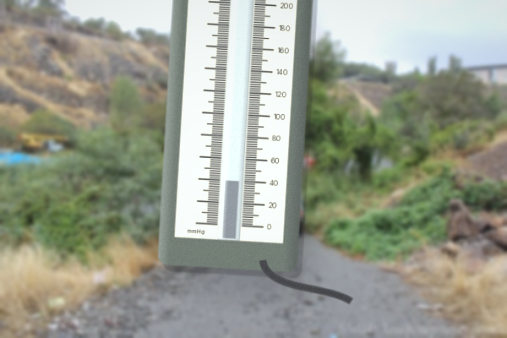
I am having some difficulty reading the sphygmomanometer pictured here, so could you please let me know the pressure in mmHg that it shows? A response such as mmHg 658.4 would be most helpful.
mmHg 40
